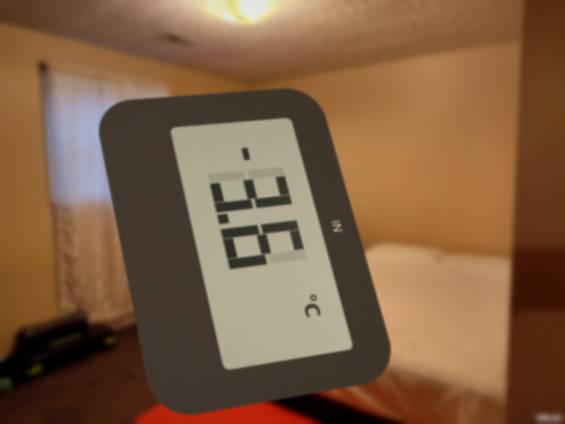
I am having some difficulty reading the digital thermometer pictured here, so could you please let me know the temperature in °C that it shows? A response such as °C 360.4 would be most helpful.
°C -3.6
